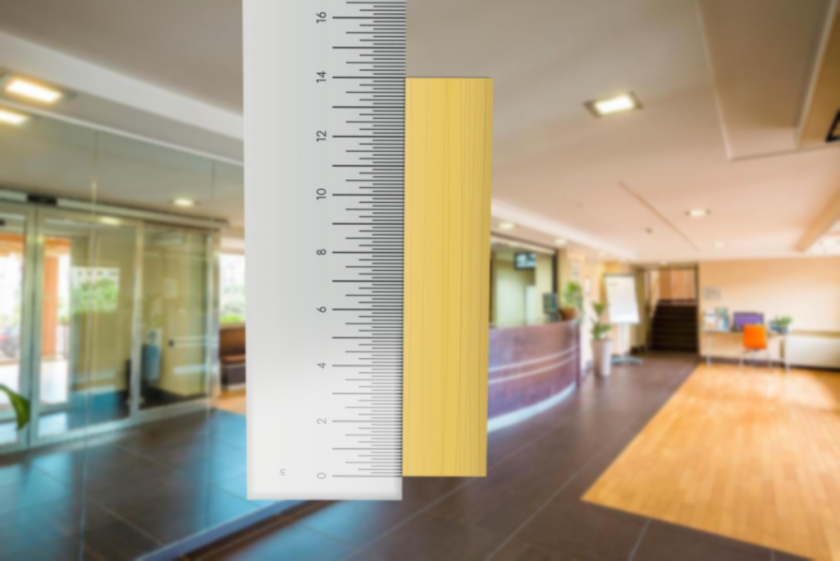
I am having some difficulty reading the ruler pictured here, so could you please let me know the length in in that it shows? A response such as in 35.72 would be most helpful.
in 14
